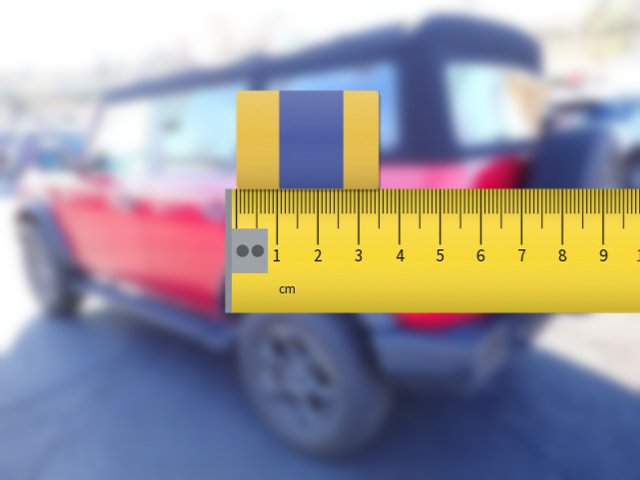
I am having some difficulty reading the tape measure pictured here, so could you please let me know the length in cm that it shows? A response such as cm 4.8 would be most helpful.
cm 3.5
